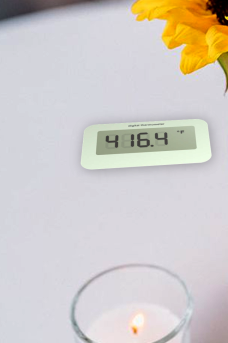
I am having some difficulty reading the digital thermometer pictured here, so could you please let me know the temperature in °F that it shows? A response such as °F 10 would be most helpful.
°F 416.4
